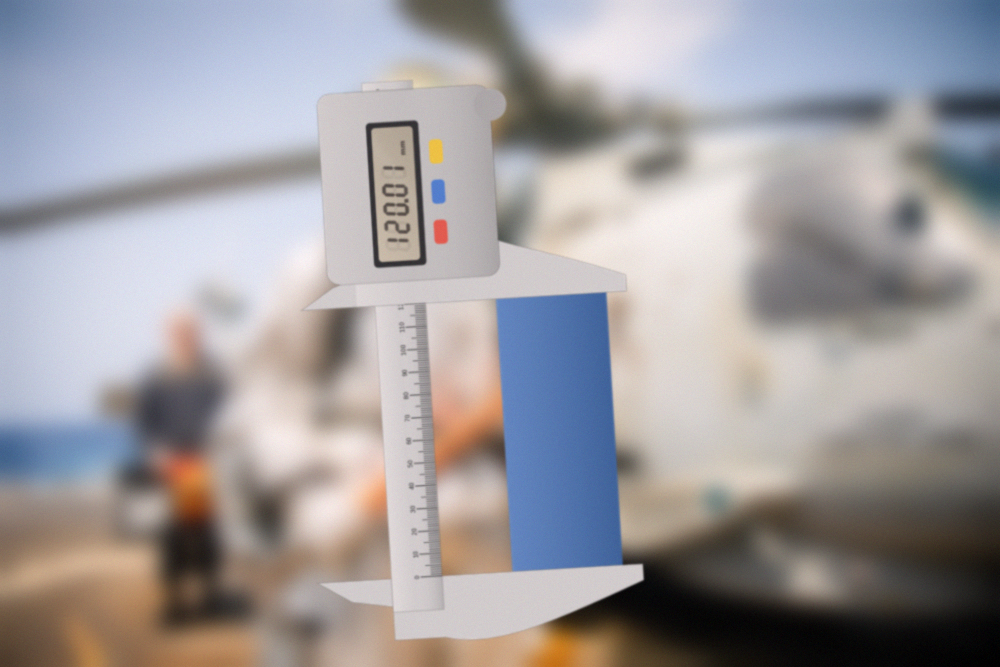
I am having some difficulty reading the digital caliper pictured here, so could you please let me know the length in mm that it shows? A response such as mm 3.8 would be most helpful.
mm 120.01
